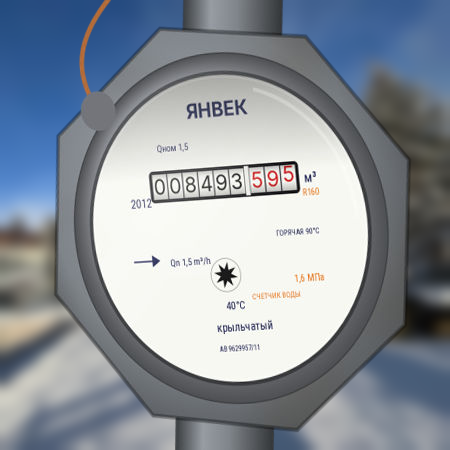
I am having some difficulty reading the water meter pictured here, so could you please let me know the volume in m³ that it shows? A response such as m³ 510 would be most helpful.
m³ 8493.595
